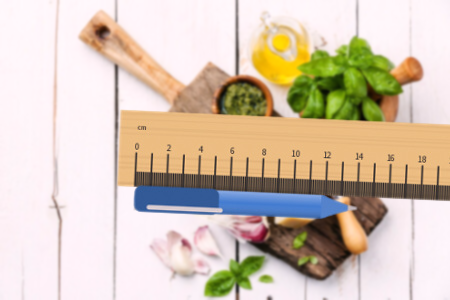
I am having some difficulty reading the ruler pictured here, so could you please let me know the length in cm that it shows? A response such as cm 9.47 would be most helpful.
cm 14
